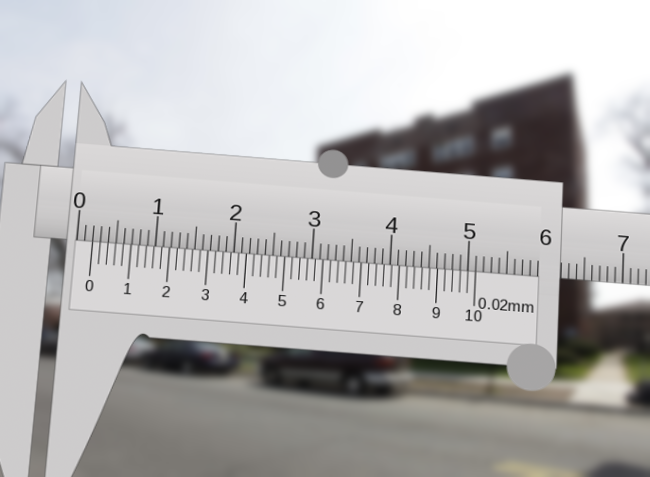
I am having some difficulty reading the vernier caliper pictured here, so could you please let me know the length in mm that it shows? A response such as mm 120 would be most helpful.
mm 2.0
